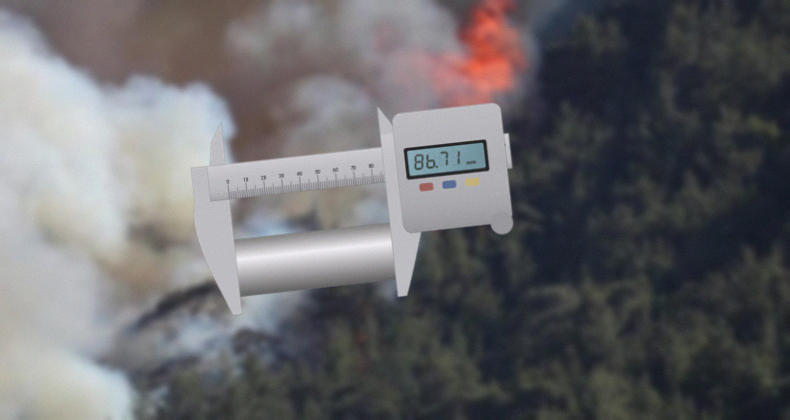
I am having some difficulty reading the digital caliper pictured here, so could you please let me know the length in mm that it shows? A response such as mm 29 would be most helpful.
mm 86.71
